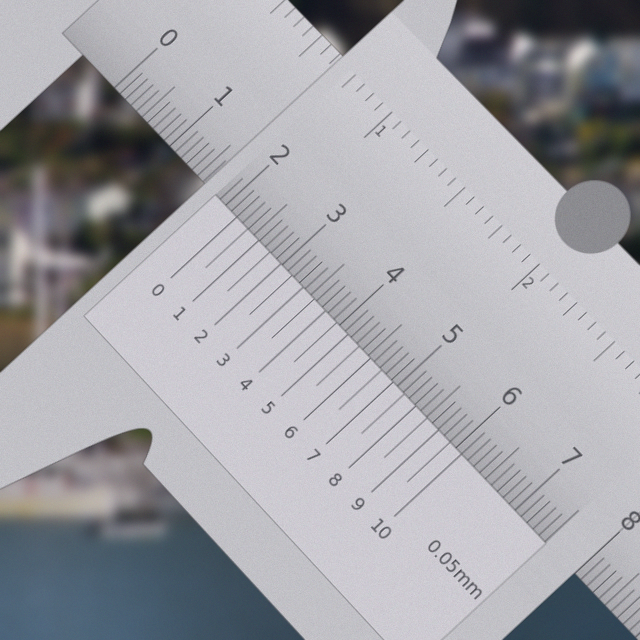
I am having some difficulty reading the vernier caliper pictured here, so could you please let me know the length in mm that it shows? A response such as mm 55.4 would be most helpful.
mm 22.0
